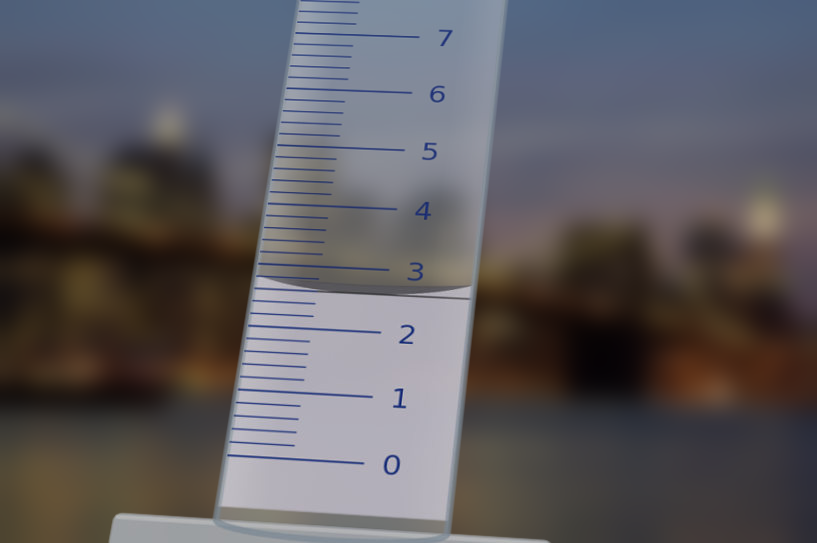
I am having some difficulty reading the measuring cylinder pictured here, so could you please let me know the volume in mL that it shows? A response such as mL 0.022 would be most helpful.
mL 2.6
